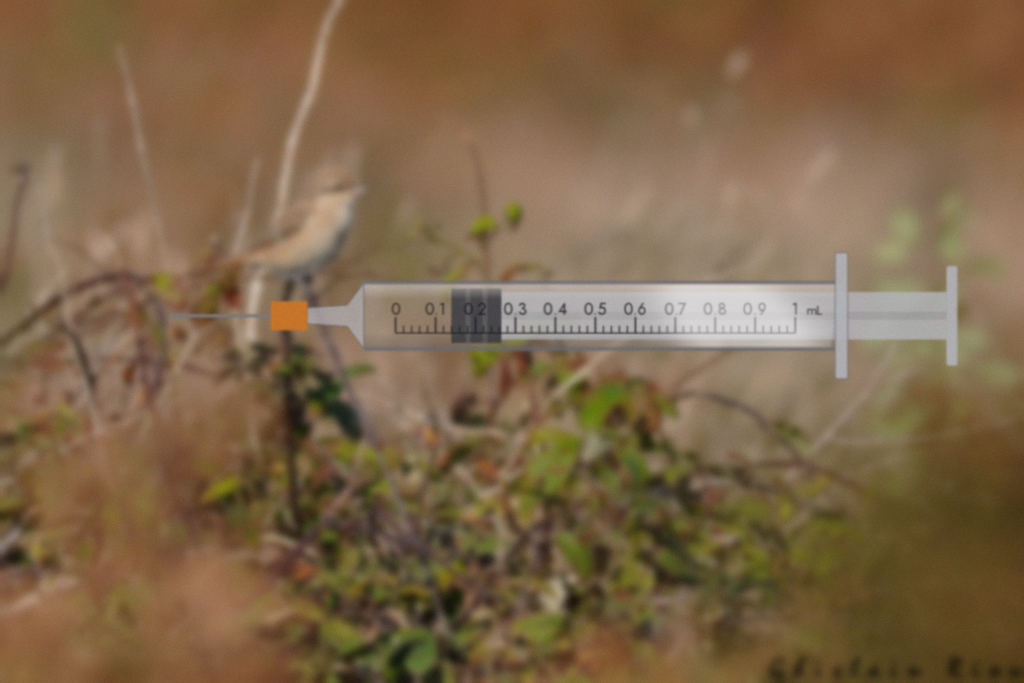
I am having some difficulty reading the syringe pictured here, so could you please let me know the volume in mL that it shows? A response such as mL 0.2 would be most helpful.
mL 0.14
